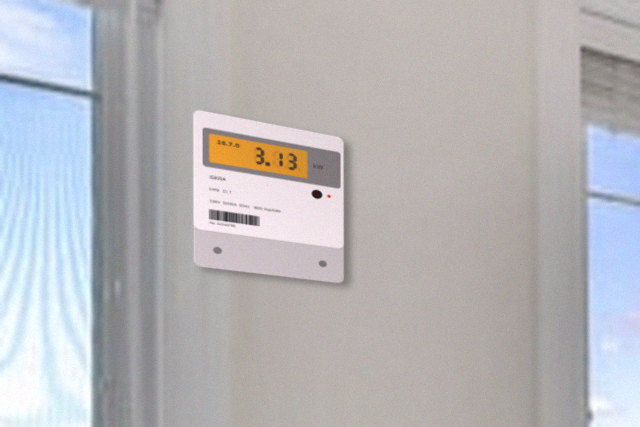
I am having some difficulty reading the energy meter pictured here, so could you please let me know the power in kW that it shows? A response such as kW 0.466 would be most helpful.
kW 3.13
